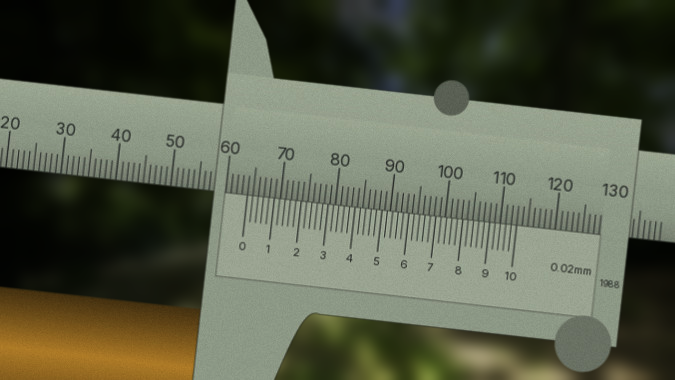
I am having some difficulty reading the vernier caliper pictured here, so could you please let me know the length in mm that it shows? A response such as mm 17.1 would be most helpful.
mm 64.0
